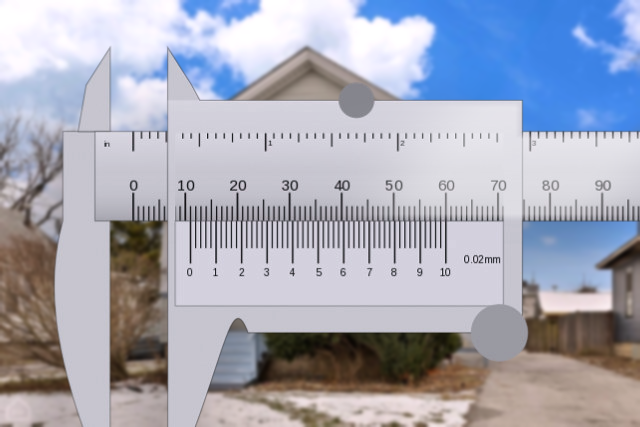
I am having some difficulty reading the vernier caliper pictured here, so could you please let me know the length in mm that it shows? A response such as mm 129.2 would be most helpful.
mm 11.0
